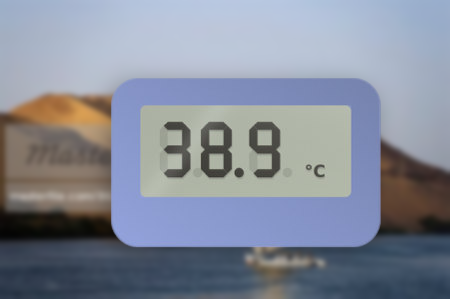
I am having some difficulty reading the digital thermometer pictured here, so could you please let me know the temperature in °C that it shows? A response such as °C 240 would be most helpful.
°C 38.9
